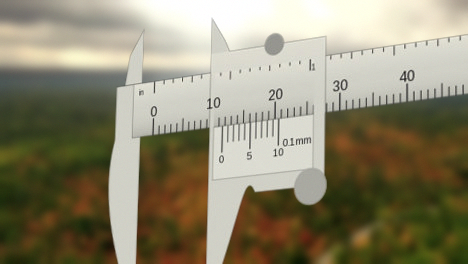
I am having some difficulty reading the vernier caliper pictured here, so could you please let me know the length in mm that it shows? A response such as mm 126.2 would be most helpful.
mm 11.6
